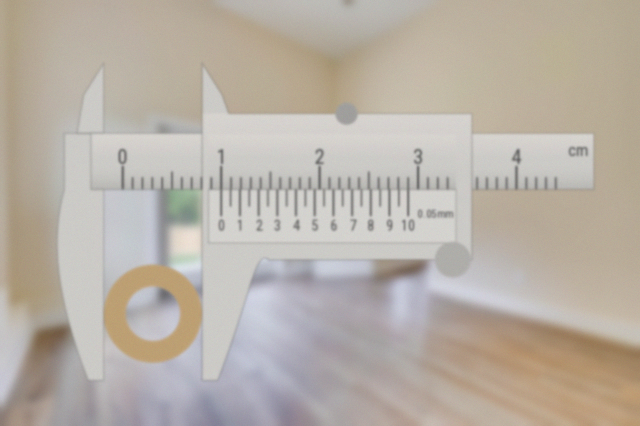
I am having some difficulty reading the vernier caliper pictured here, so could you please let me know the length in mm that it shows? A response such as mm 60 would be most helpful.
mm 10.0
